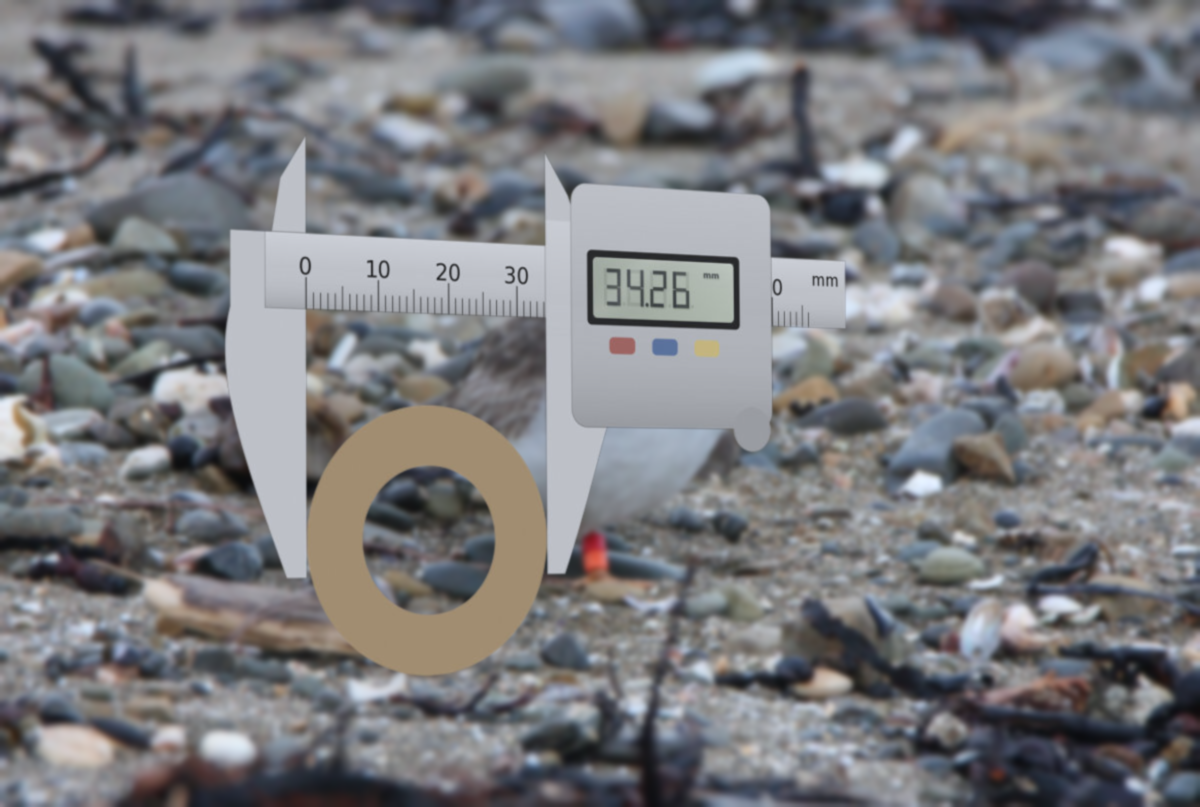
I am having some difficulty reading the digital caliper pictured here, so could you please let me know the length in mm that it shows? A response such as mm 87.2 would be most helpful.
mm 34.26
